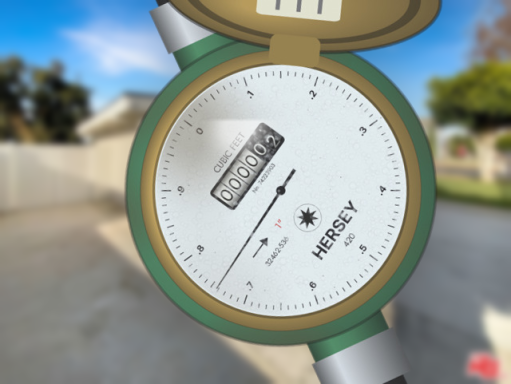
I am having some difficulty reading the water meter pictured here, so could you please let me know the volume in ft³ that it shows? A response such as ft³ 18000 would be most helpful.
ft³ 1.74
